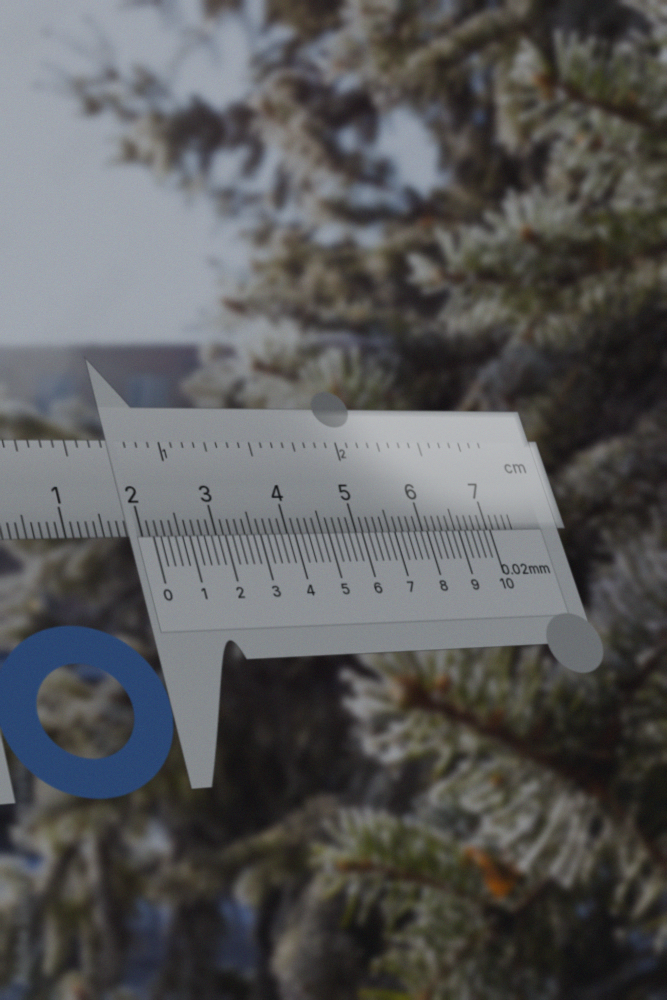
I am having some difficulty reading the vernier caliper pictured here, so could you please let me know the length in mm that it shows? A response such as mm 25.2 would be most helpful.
mm 21.5
